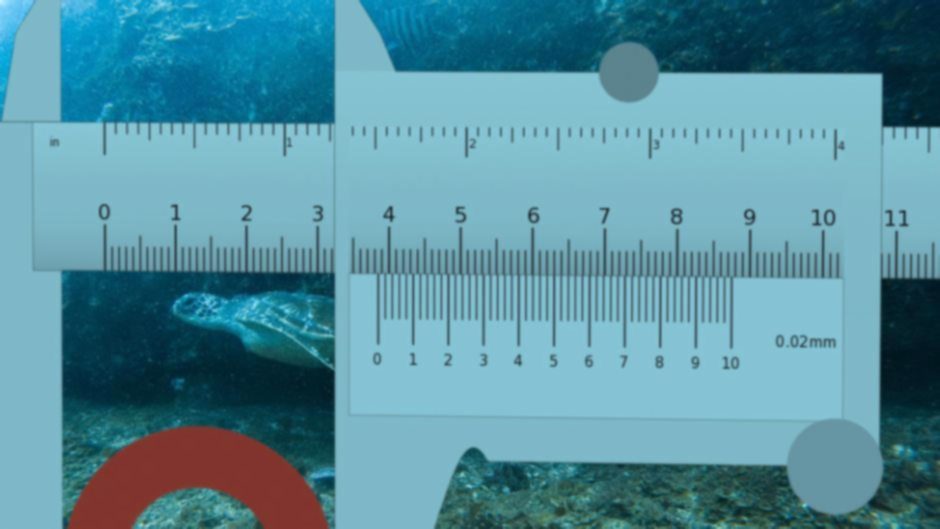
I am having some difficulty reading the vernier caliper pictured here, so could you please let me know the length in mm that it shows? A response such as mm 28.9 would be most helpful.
mm 38.5
